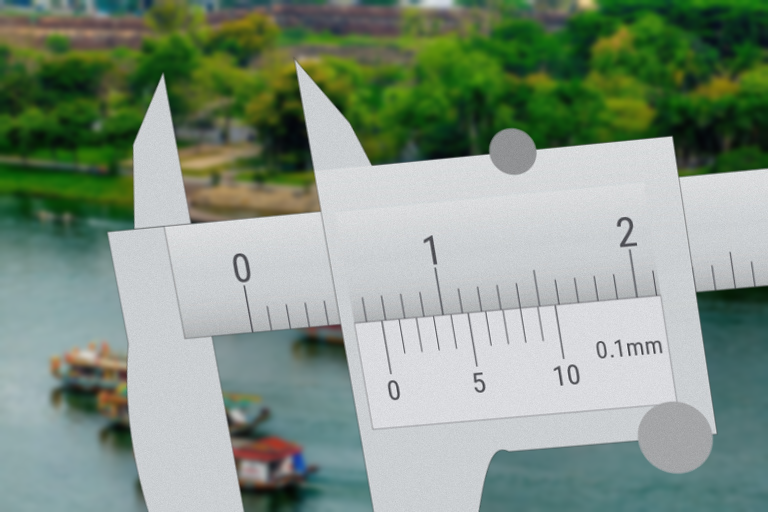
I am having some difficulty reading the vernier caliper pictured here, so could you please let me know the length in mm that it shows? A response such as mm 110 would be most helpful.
mm 6.8
